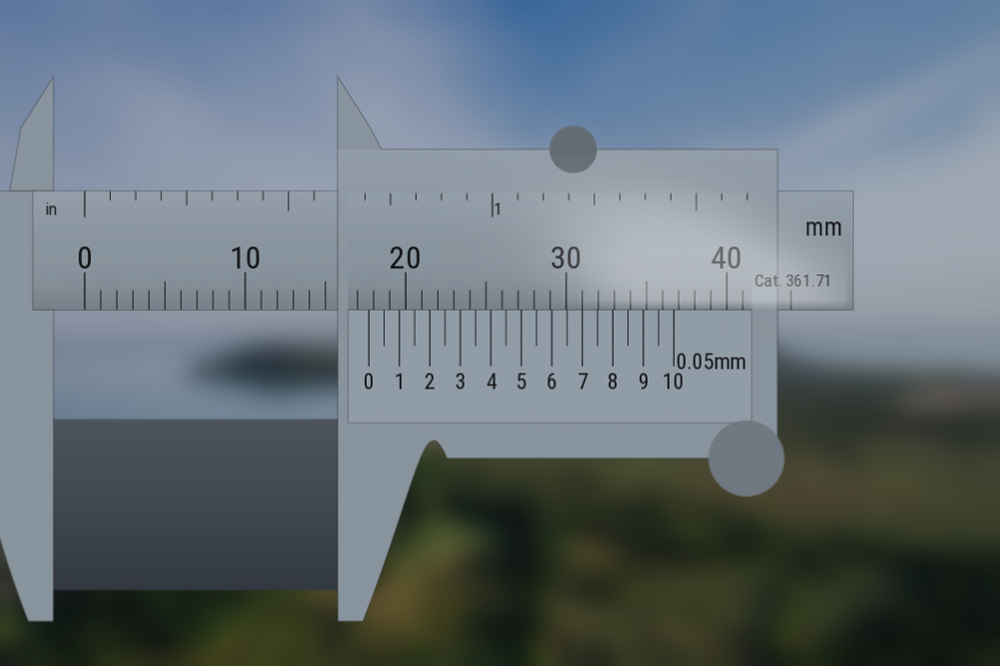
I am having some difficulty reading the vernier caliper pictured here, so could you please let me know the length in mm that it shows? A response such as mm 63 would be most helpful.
mm 17.7
